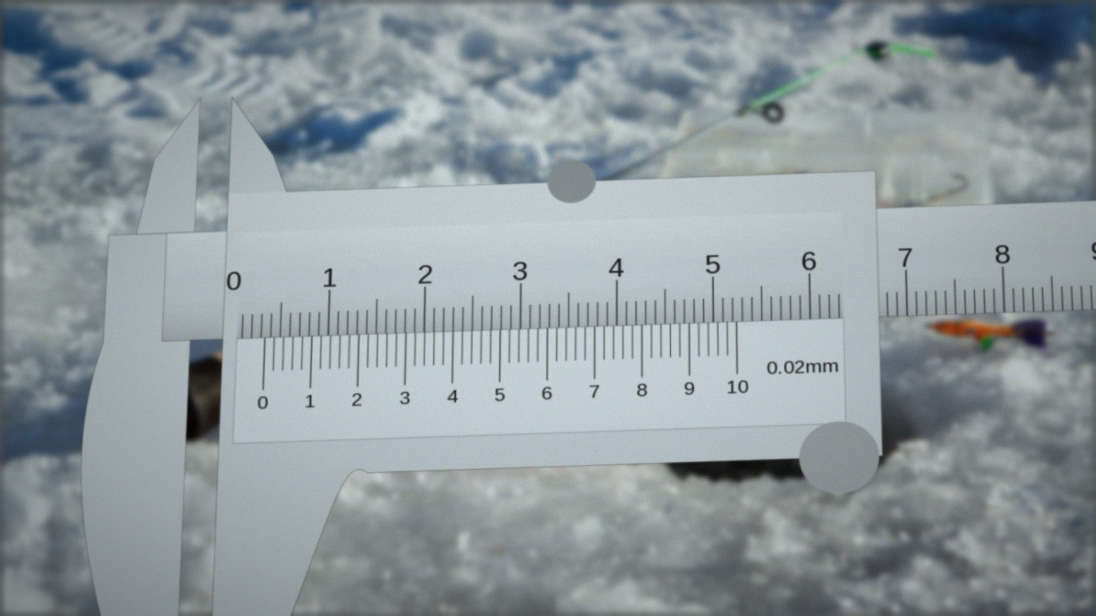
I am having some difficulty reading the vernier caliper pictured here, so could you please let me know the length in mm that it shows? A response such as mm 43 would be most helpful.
mm 3.4
